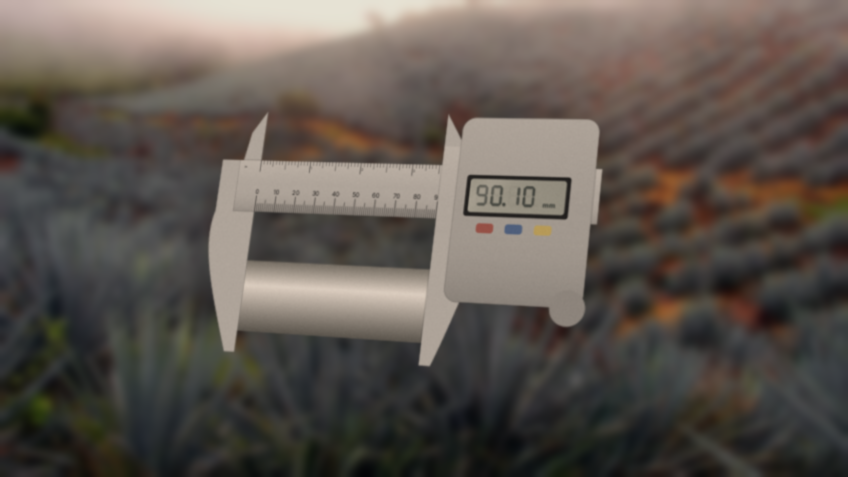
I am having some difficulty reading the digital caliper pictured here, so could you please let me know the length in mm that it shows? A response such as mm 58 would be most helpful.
mm 90.10
